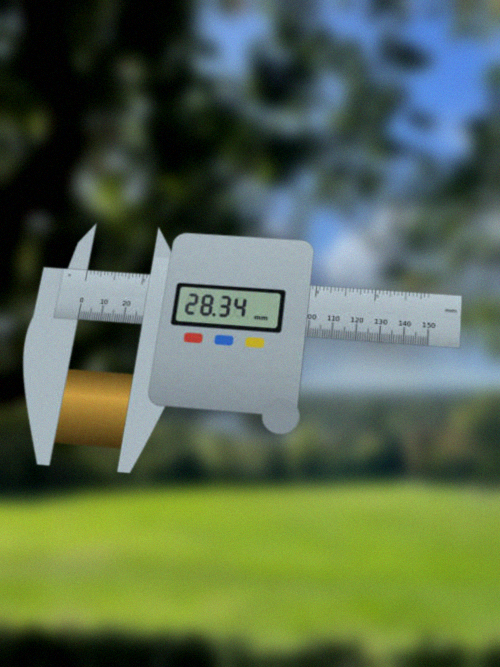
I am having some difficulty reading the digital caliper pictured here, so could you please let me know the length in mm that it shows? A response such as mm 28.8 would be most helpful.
mm 28.34
